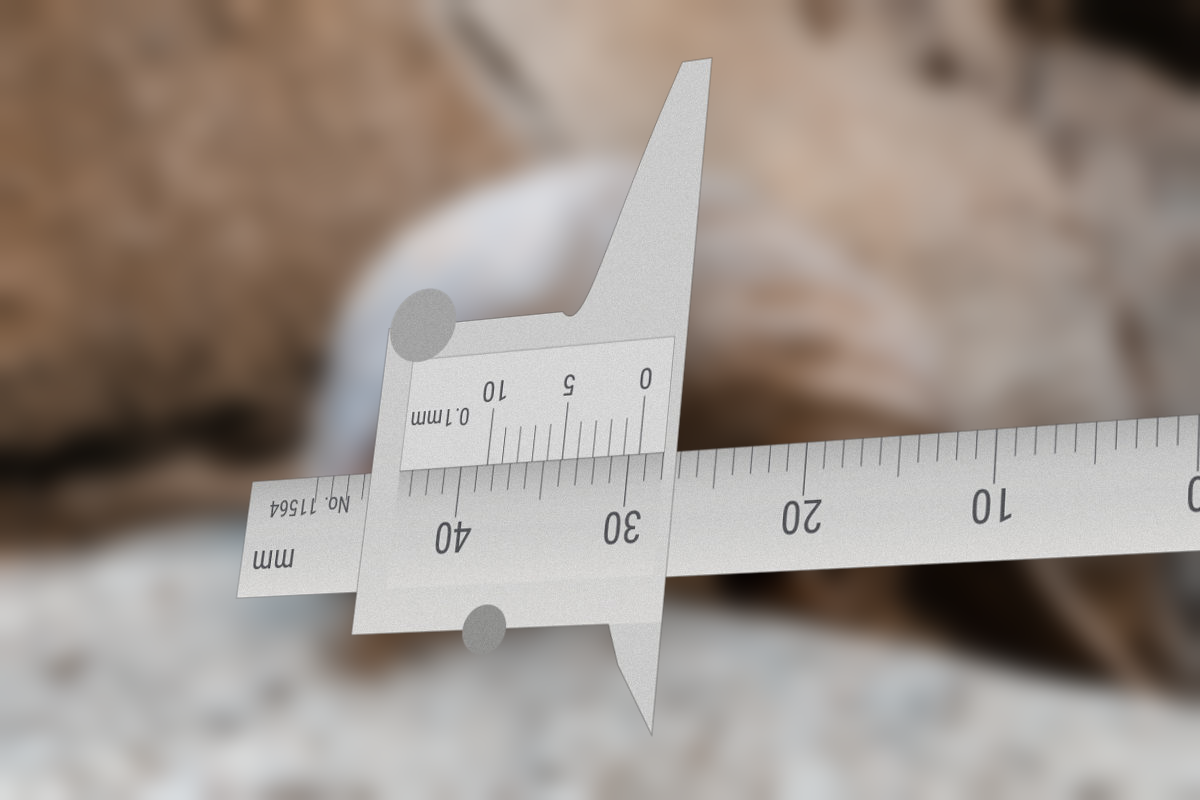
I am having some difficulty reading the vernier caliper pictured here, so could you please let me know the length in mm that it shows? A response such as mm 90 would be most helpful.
mm 29.4
